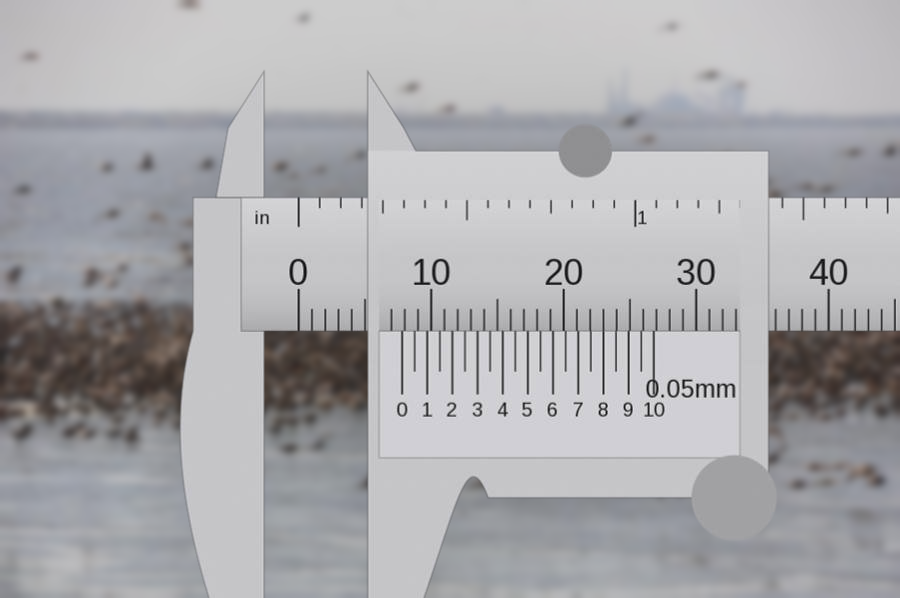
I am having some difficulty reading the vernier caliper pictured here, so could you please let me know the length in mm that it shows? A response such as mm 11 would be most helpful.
mm 7.8
